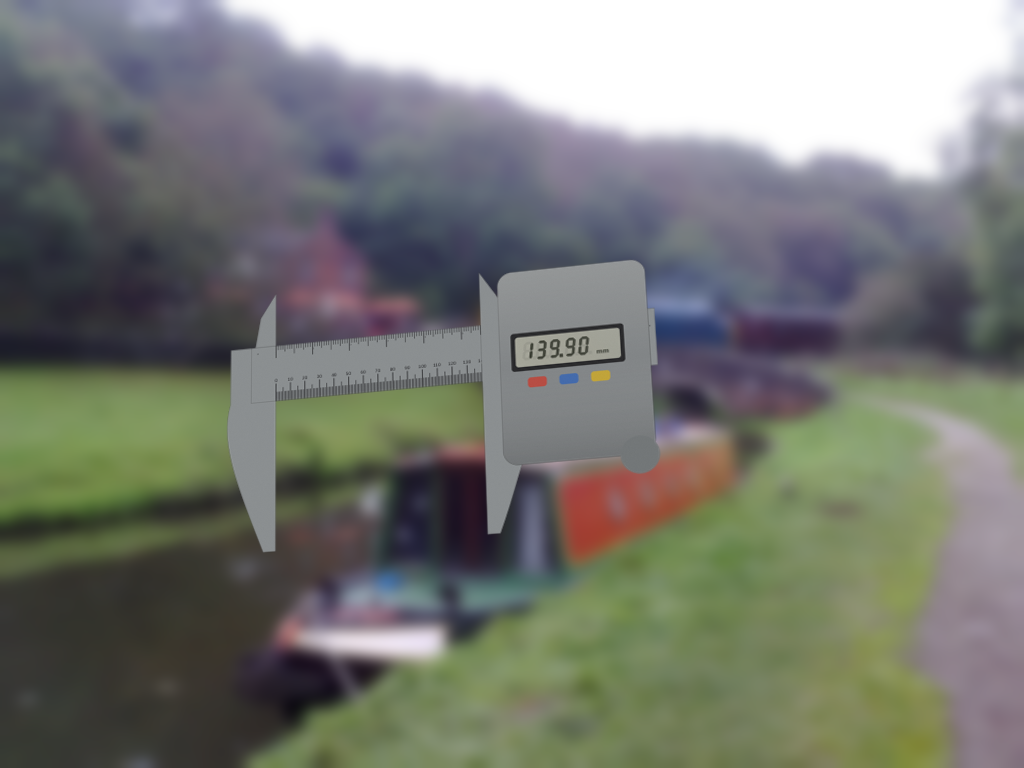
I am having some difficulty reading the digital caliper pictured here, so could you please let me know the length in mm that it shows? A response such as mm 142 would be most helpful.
mm 139.90
